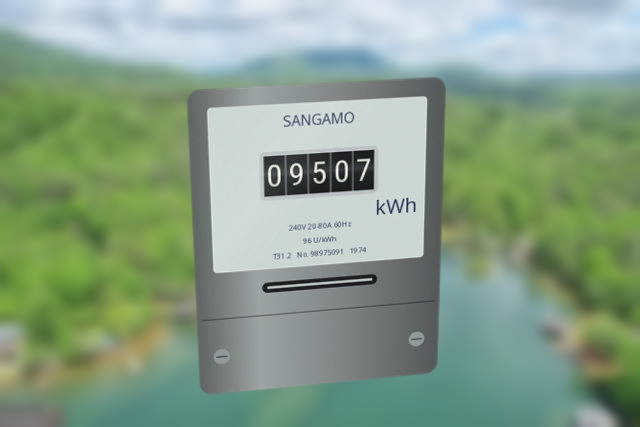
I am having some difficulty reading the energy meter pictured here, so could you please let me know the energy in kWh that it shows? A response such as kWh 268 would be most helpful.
kWh 9507
